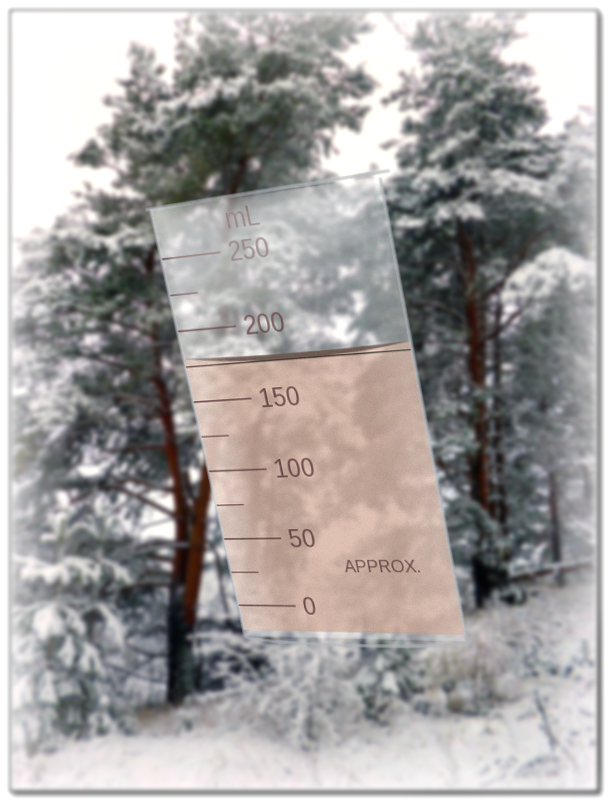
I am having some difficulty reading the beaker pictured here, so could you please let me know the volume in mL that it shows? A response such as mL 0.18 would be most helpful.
mL 175
